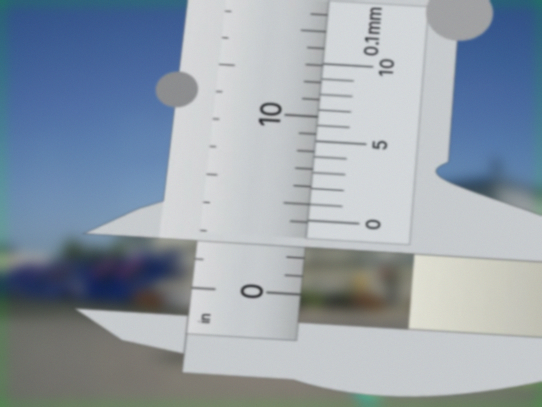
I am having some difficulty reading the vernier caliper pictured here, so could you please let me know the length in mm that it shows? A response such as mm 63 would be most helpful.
mm 4.1
